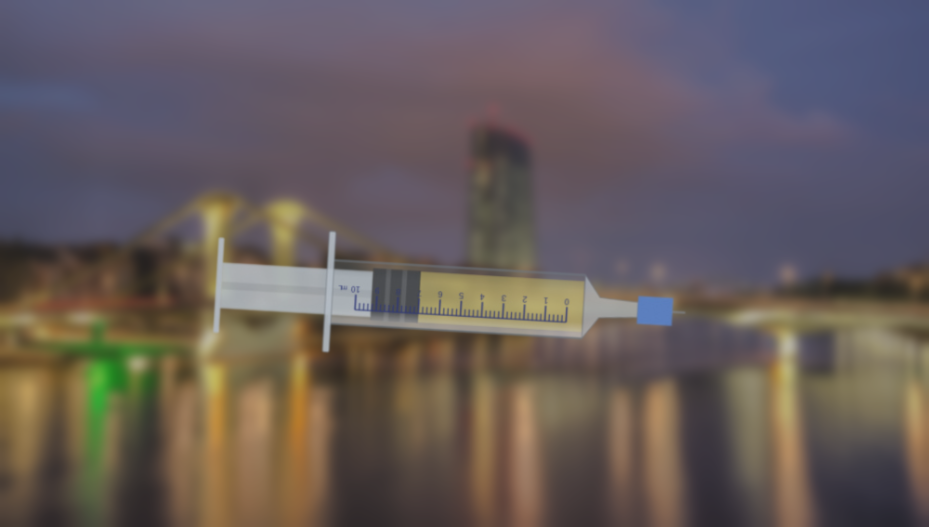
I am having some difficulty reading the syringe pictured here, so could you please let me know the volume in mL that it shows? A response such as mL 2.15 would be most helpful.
mL 7
